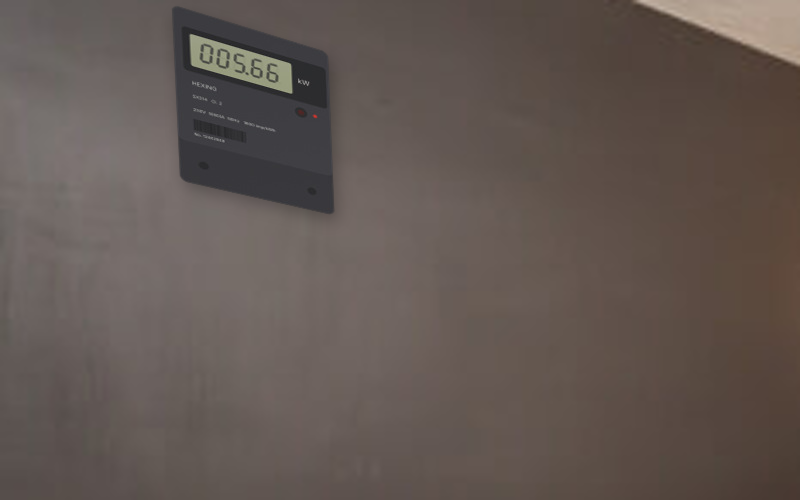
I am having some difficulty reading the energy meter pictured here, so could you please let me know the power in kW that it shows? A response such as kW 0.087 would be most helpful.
kW 5.66
